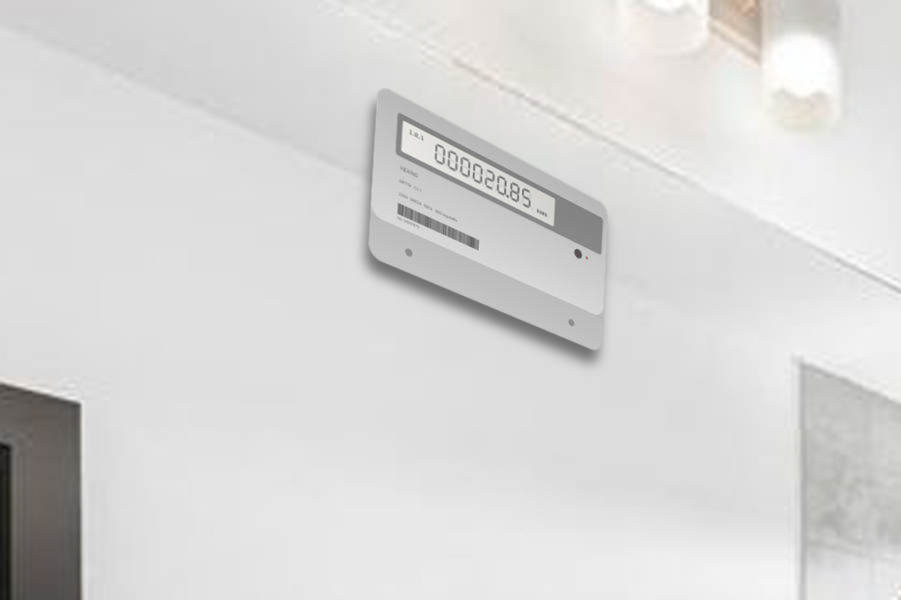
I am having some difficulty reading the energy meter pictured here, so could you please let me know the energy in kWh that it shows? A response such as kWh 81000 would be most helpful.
kWh 20.85
